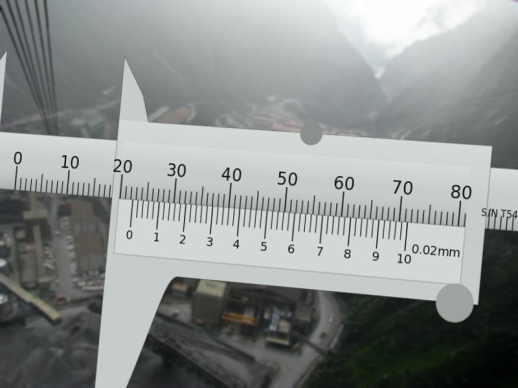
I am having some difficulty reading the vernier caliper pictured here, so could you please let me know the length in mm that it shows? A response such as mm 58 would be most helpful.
mm 22.4
